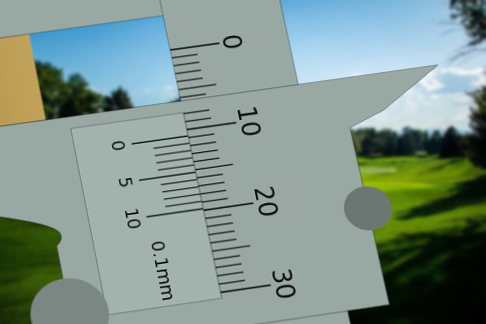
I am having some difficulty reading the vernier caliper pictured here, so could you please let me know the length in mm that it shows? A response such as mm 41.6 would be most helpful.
mm 10.8
